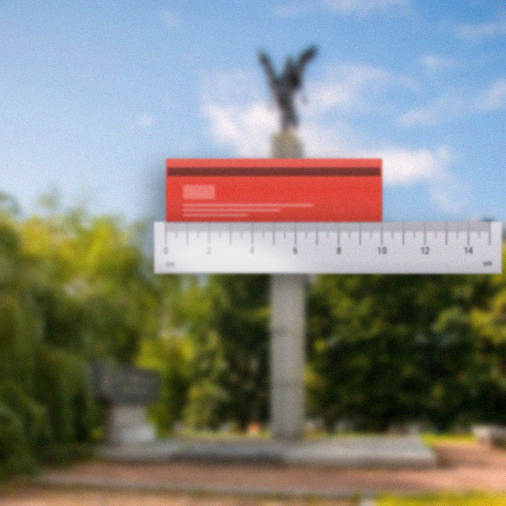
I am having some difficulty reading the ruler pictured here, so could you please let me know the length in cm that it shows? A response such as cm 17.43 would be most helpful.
cm 10
